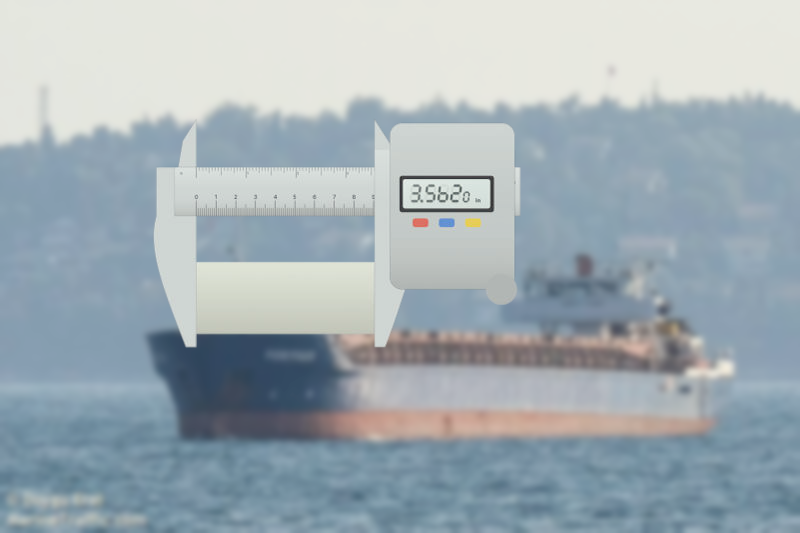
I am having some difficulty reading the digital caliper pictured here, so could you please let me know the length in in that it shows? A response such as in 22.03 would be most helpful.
in 3.5620
